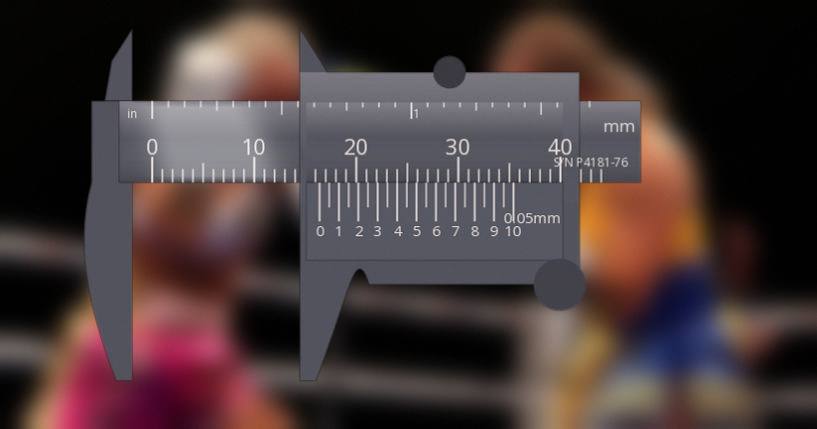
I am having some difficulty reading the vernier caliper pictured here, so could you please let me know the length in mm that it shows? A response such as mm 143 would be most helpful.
mm 16.4
